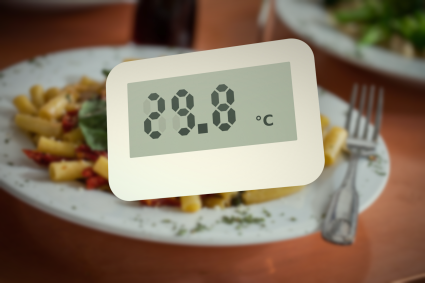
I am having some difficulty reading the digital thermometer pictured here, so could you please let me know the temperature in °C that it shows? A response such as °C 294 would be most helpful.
°C 29.8
